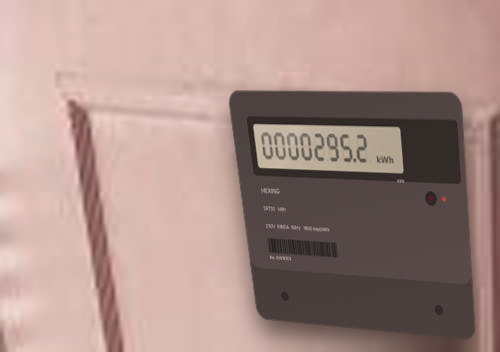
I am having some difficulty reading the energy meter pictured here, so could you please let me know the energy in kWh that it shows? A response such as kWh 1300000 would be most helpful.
kWh 295.2
